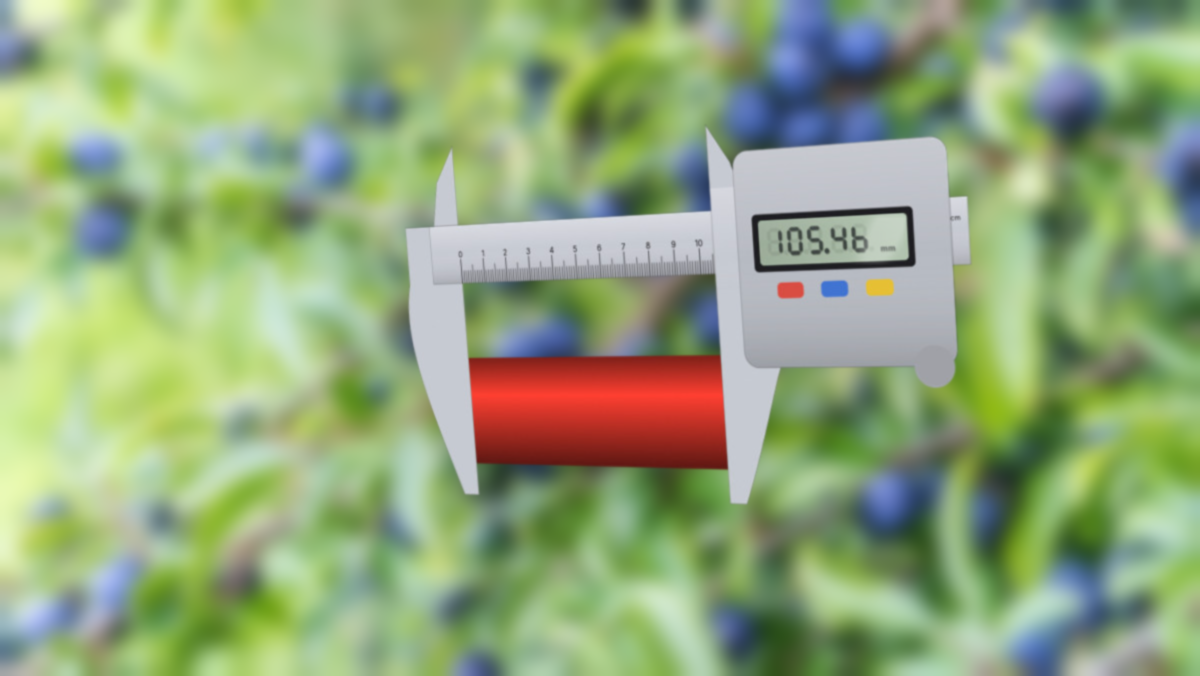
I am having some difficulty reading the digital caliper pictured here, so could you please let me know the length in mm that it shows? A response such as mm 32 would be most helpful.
mm 105.46
